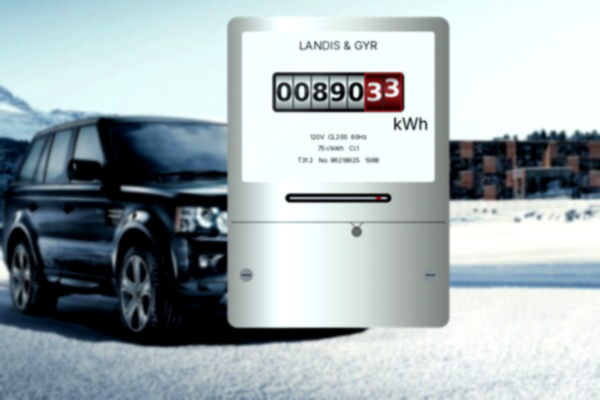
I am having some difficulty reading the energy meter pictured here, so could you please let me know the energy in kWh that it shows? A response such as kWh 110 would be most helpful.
kWh 890.33
